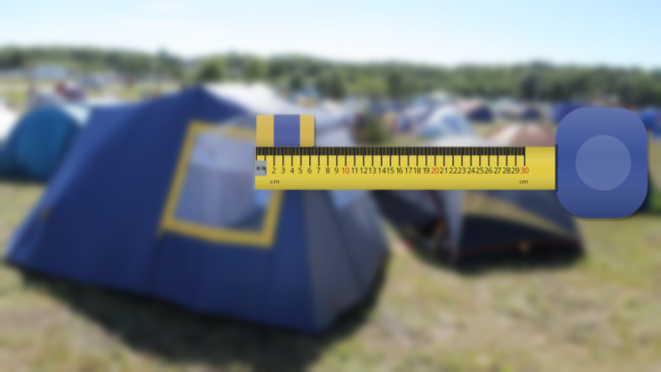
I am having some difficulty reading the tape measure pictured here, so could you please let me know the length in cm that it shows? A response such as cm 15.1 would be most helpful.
cm 6.5
